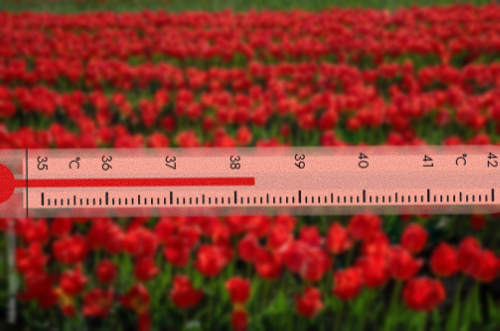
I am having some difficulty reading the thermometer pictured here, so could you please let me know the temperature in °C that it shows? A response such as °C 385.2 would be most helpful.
°C 38.3
